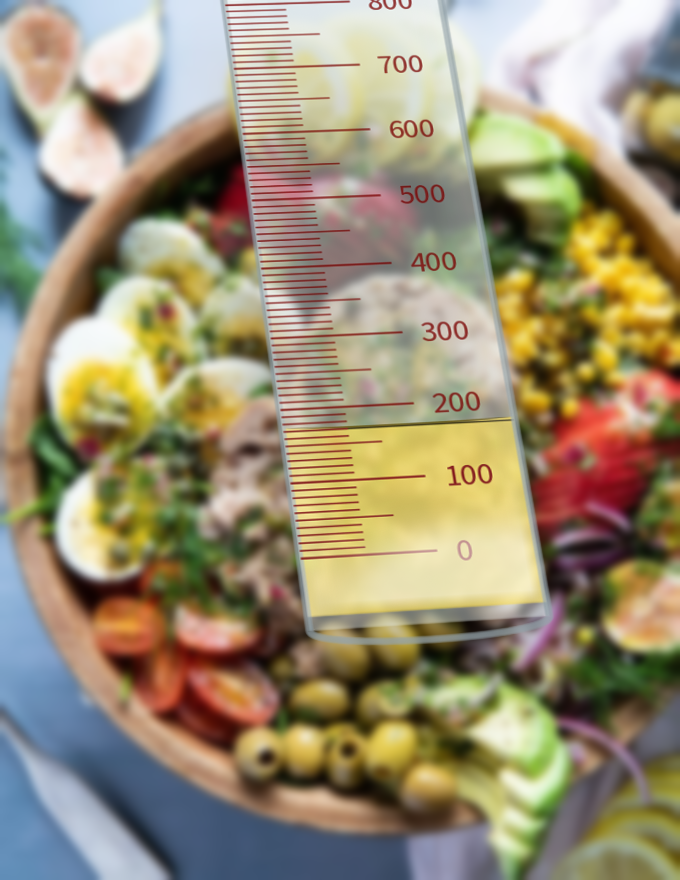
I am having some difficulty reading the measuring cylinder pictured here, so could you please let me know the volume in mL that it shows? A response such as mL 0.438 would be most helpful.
mL 170
